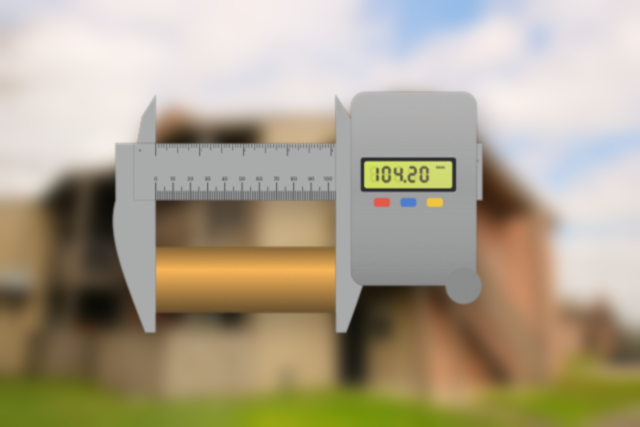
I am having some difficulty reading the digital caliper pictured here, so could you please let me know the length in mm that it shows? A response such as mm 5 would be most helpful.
mm 104.20
